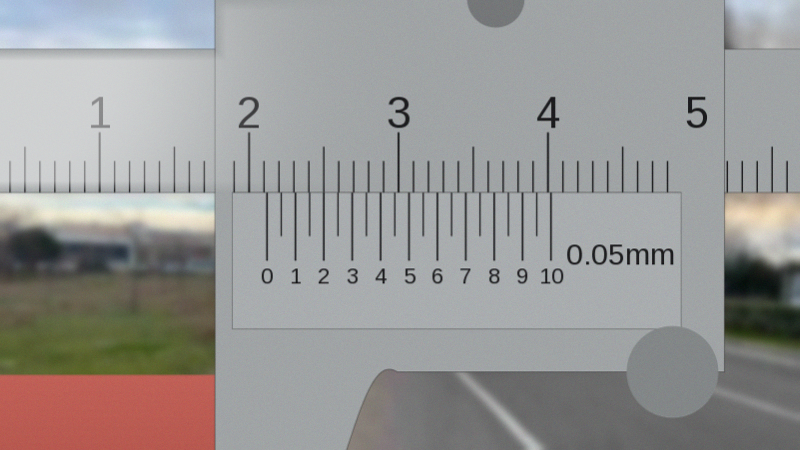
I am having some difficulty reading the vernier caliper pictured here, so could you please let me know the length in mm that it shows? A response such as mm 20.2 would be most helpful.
mm 21.2
